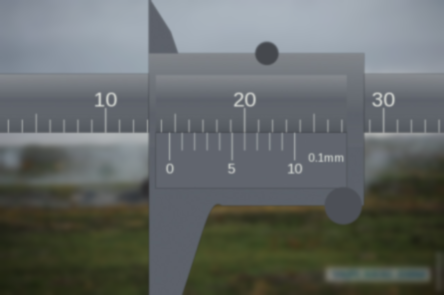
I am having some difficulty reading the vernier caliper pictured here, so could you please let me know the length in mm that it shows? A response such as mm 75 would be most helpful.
mm 14.6
